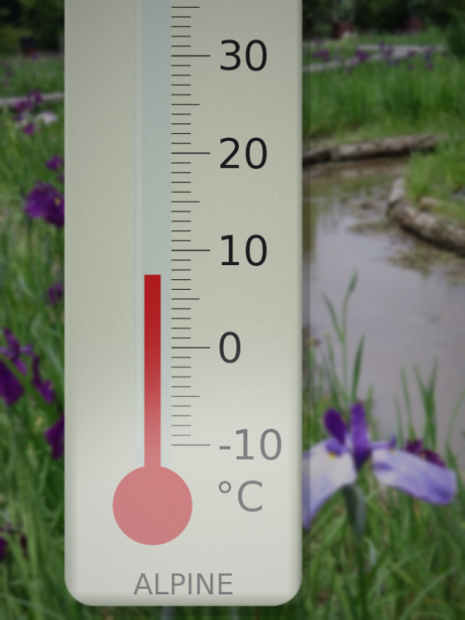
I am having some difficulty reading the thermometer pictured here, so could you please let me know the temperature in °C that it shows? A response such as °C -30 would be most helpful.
°C 7.5
